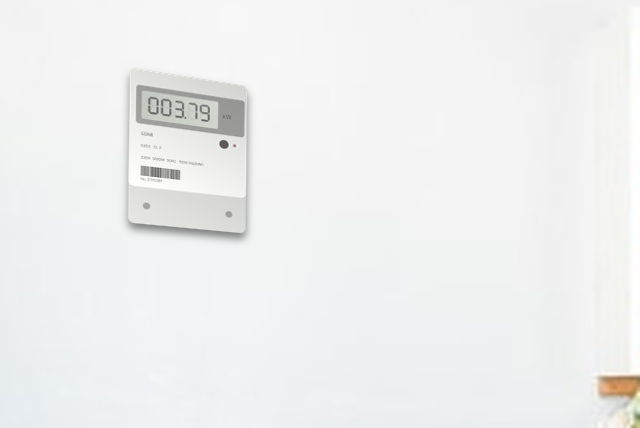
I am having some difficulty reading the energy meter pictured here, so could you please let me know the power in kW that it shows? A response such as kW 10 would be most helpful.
kW 3.79
